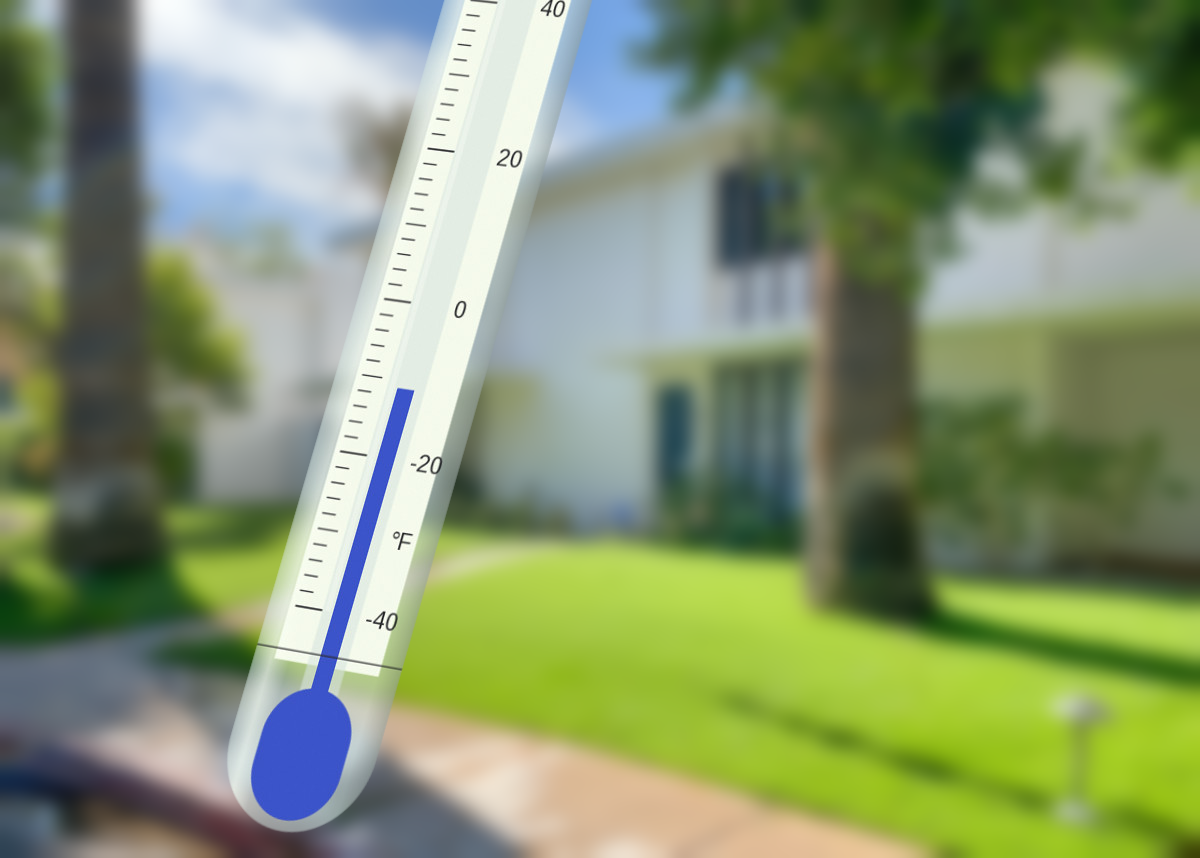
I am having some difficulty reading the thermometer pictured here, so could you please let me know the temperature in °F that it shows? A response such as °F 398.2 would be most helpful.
°F -11
